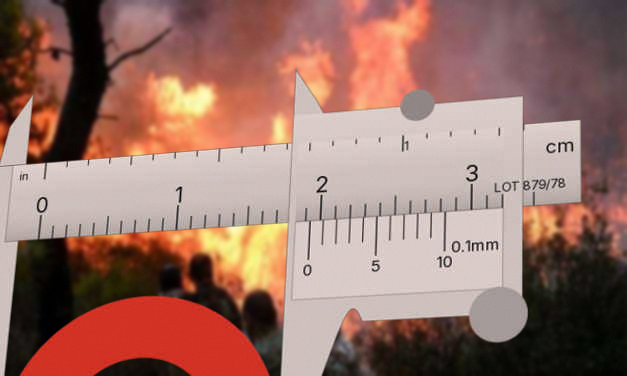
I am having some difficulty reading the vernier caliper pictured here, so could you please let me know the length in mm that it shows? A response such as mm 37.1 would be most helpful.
mm 19.3
